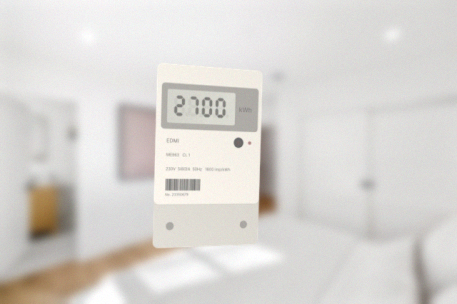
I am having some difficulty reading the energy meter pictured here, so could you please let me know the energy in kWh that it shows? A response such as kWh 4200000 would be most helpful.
kWh 2700
